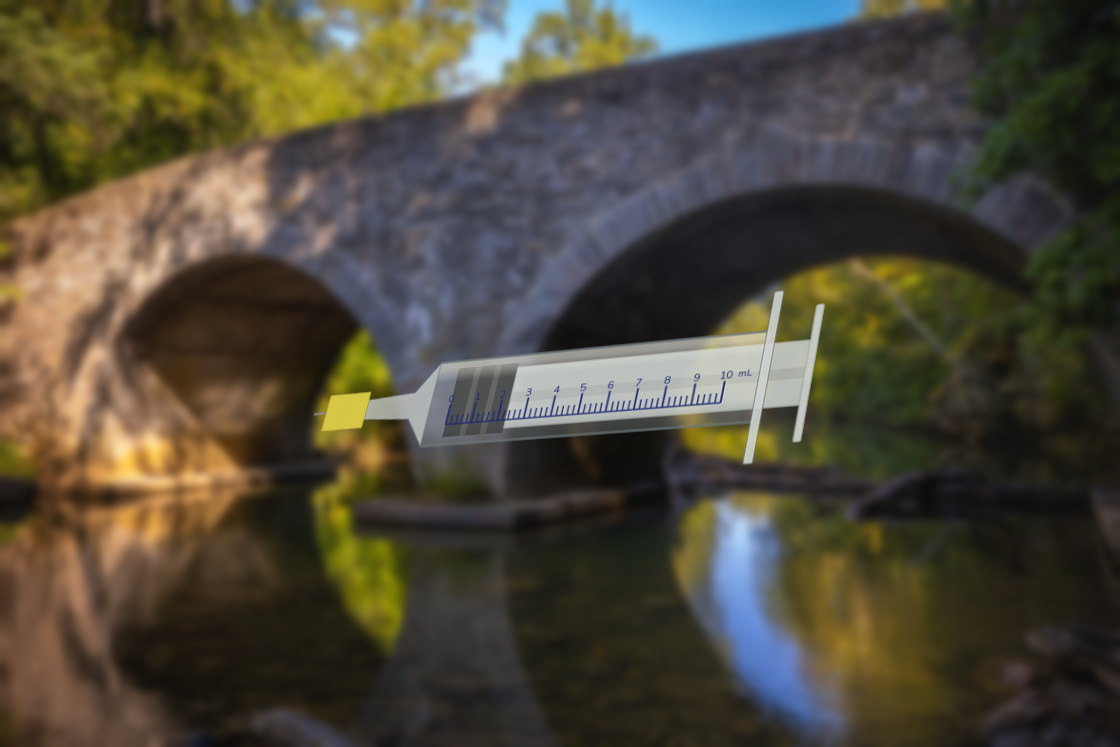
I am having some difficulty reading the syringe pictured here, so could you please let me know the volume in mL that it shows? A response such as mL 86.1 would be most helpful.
mL 0
